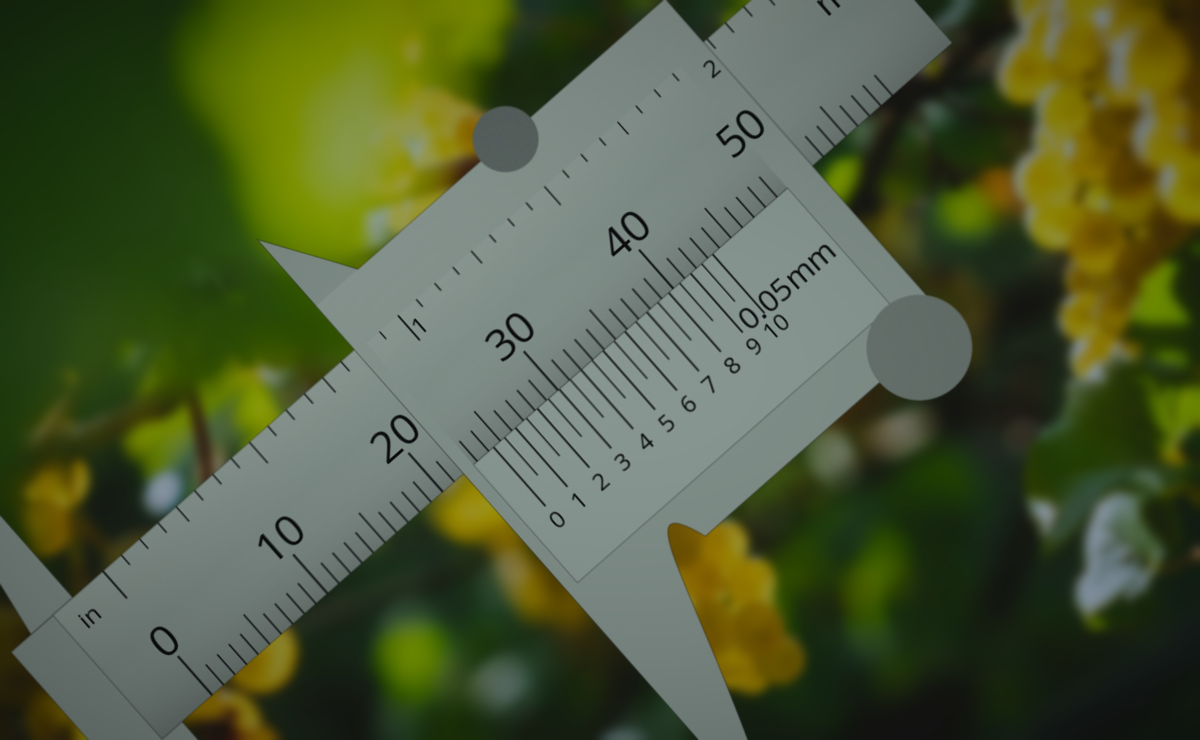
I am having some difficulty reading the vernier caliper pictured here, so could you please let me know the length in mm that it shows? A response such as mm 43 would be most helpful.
mm 24.4
